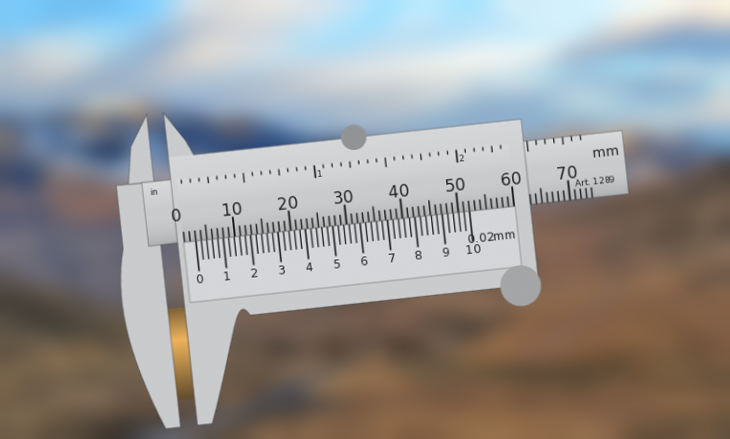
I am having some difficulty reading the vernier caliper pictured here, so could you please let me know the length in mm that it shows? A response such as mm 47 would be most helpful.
mm 3.0
